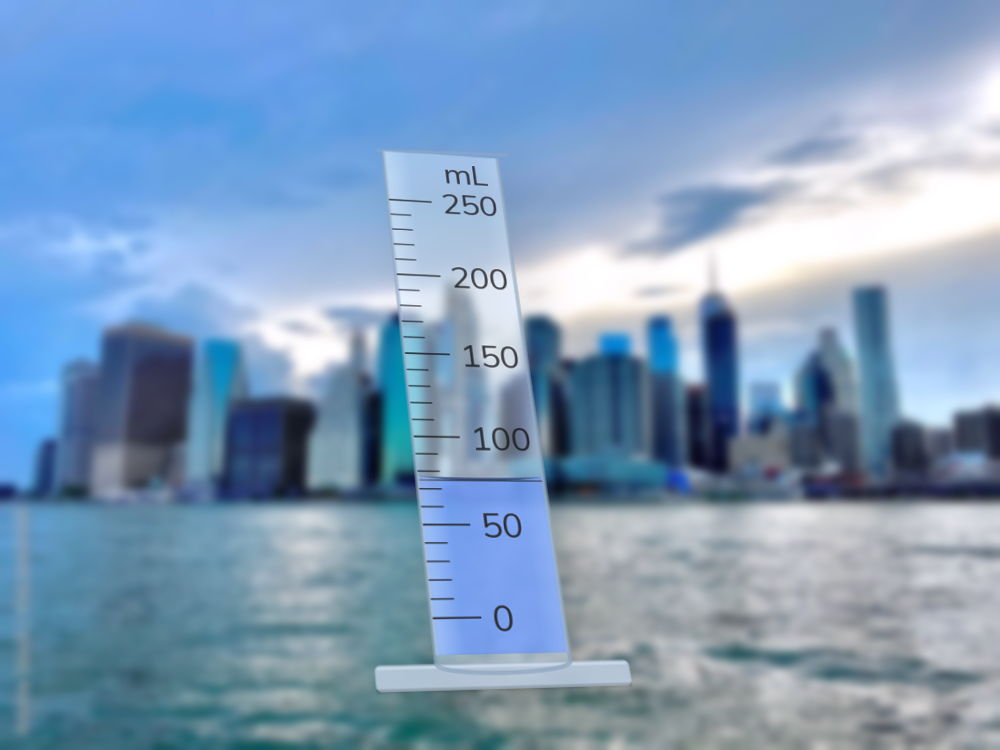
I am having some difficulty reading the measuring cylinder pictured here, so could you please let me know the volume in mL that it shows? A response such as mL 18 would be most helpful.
mL 75
